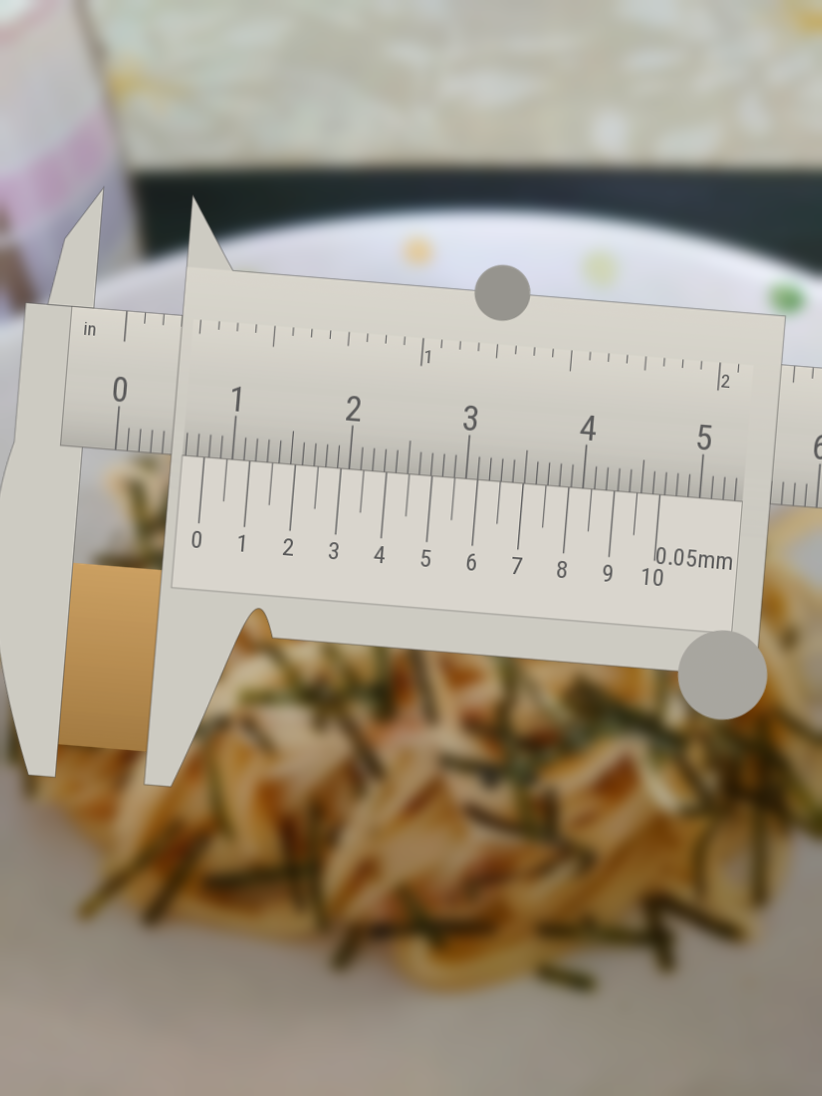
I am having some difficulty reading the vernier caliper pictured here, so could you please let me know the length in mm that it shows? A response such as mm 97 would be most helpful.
mm 7.6
